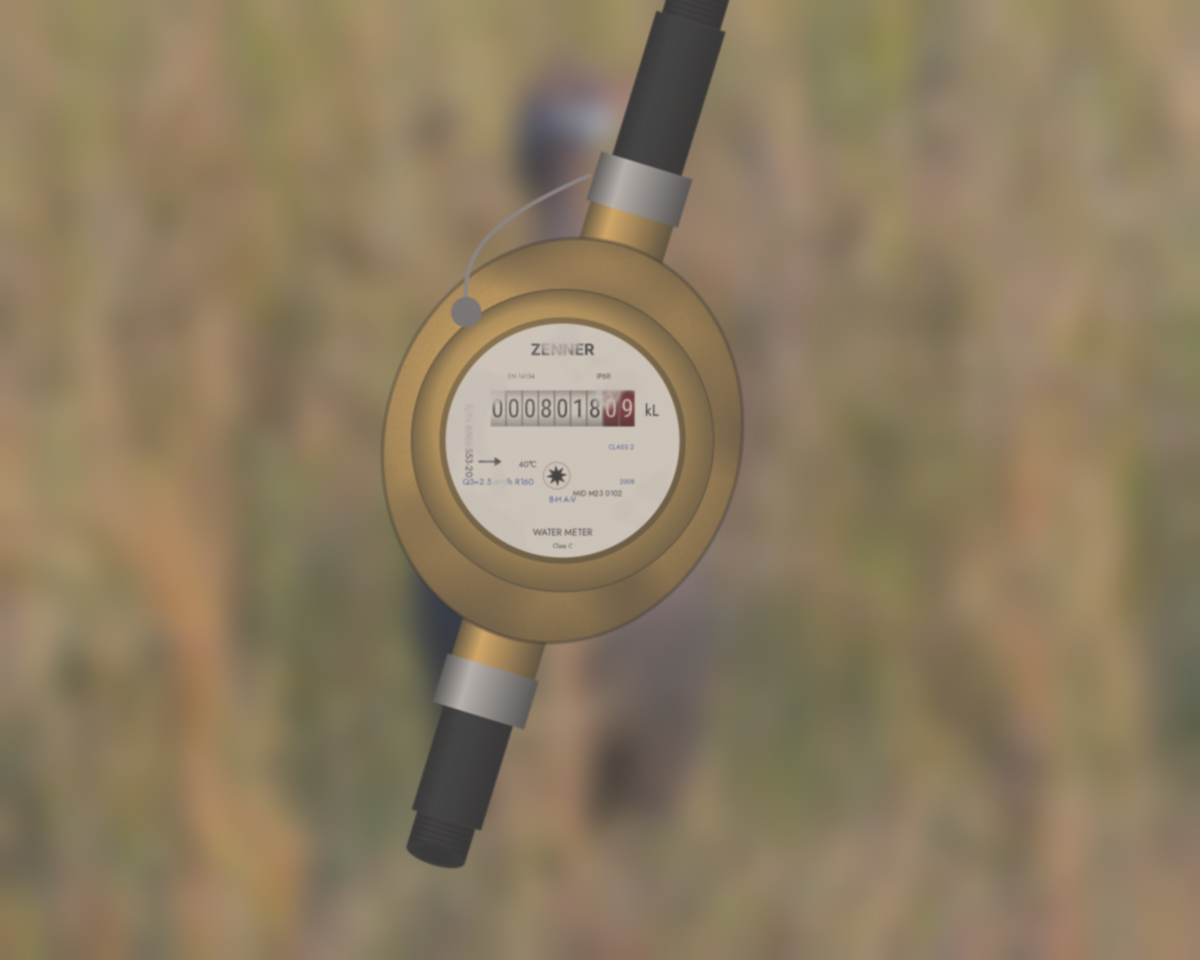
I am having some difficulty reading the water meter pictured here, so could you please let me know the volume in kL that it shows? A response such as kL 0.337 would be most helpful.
kL 8018.09
